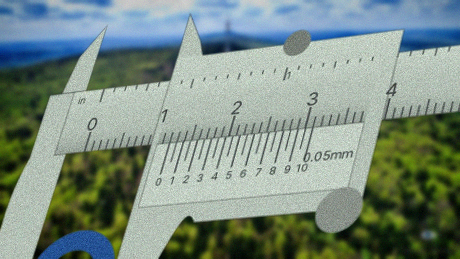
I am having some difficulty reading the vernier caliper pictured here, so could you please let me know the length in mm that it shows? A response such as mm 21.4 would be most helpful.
mm 12.0
